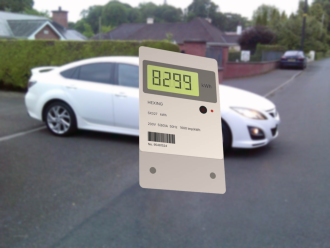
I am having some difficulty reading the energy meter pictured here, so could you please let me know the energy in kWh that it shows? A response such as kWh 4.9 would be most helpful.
kWh 8299
